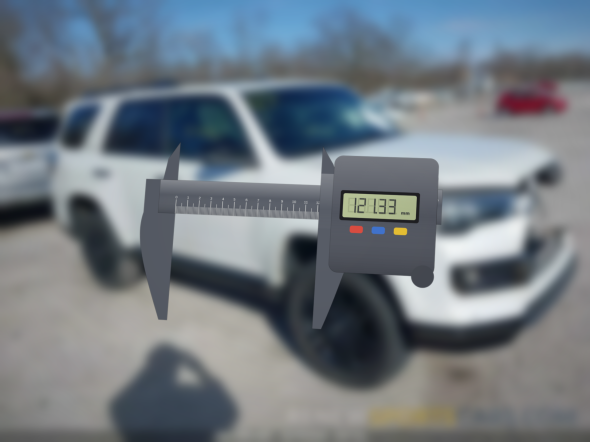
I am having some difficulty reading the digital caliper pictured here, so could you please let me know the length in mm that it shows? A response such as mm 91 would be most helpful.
mm 121.33
